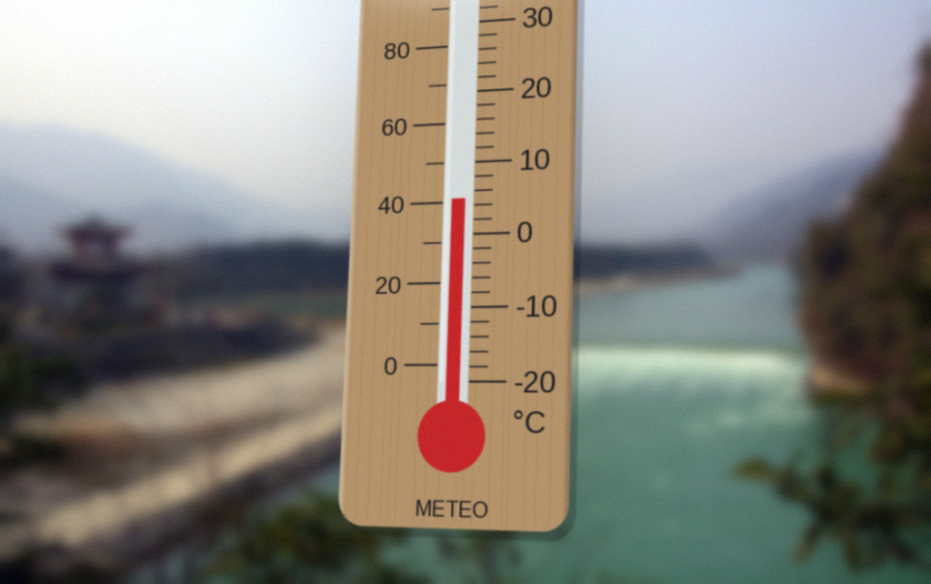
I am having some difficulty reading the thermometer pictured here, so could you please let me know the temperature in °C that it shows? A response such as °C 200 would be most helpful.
°C 5
